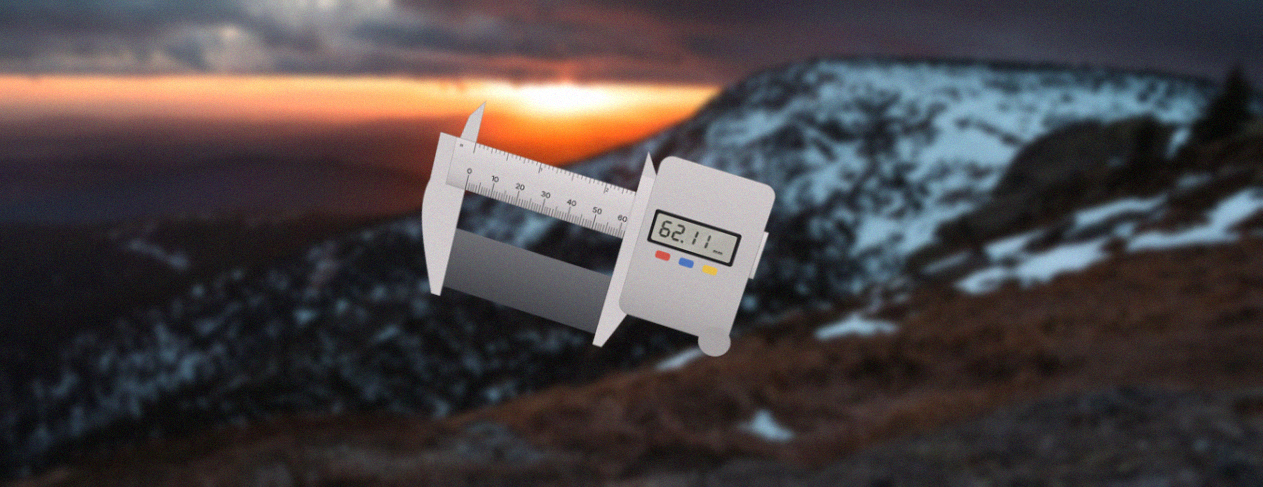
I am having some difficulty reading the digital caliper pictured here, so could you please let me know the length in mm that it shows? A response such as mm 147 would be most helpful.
mm 62.11
